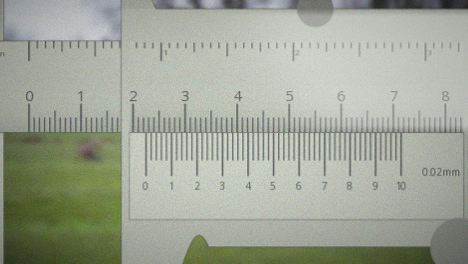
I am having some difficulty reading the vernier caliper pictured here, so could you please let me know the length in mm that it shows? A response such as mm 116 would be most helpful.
mm 22.5
